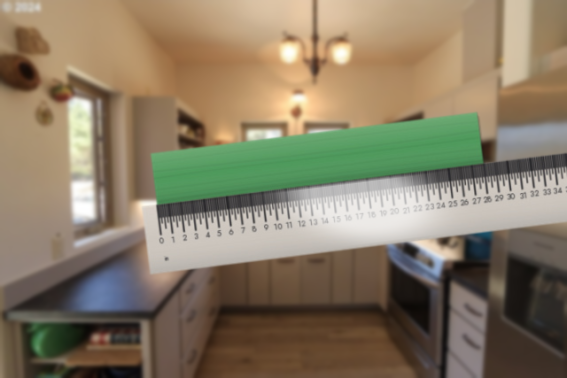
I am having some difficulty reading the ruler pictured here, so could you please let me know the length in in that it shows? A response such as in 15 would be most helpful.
in 28
